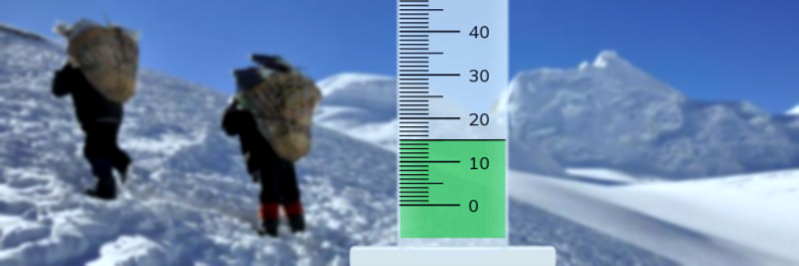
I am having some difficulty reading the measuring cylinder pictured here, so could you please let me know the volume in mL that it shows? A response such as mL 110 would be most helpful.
mL 15
